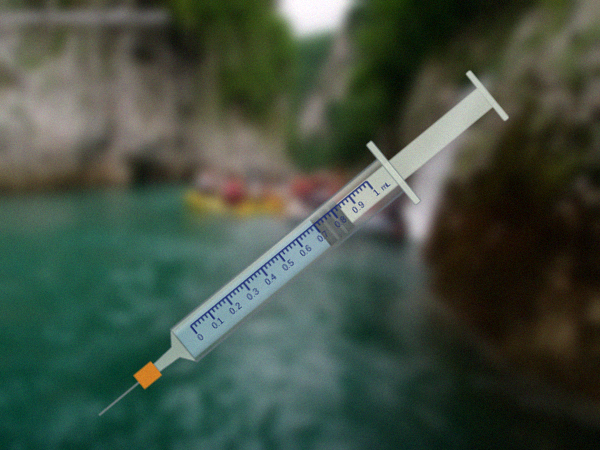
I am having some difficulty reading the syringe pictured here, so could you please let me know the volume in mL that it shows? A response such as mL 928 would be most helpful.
mL 0.7
